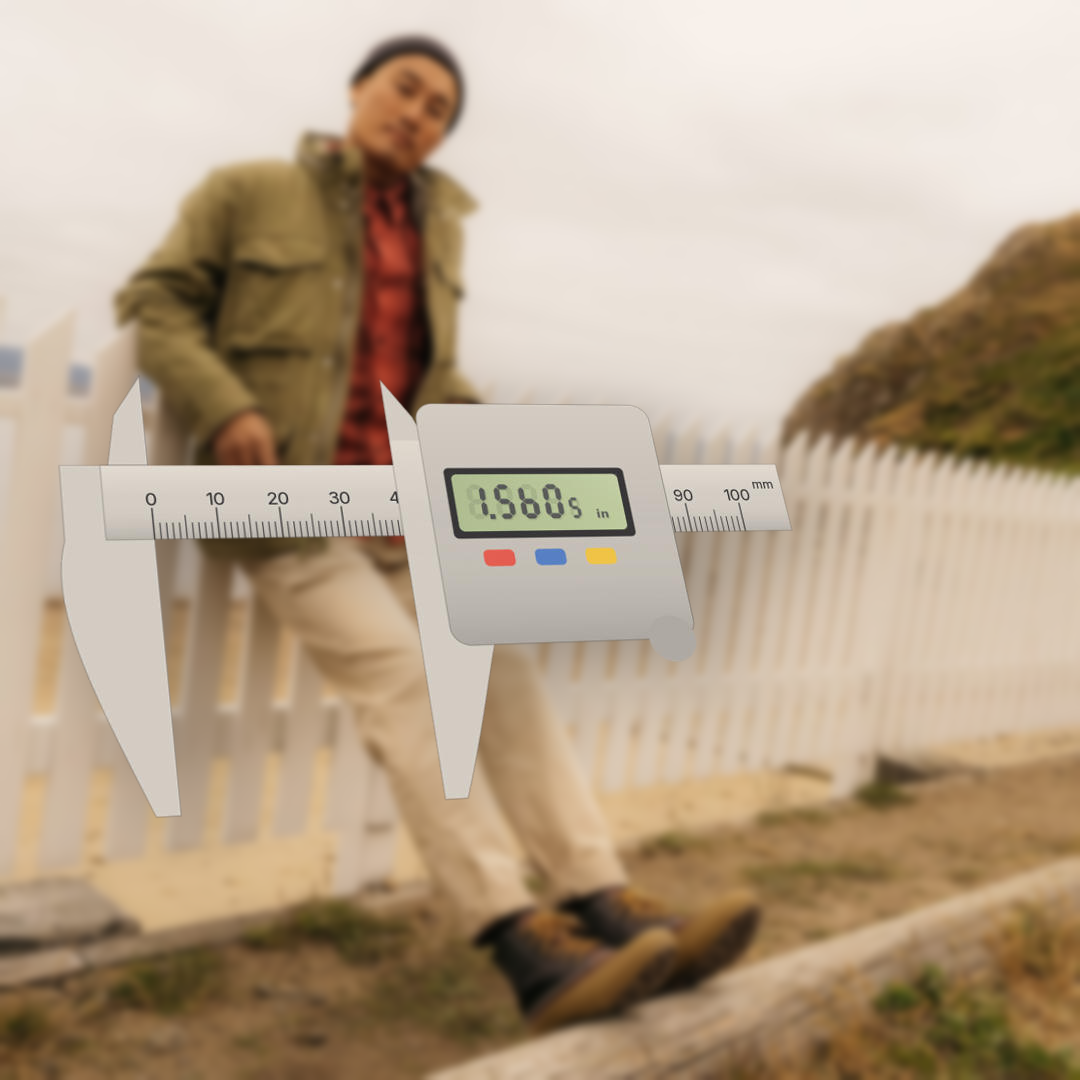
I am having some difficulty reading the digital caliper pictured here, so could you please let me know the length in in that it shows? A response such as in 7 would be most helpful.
in 1.5605
